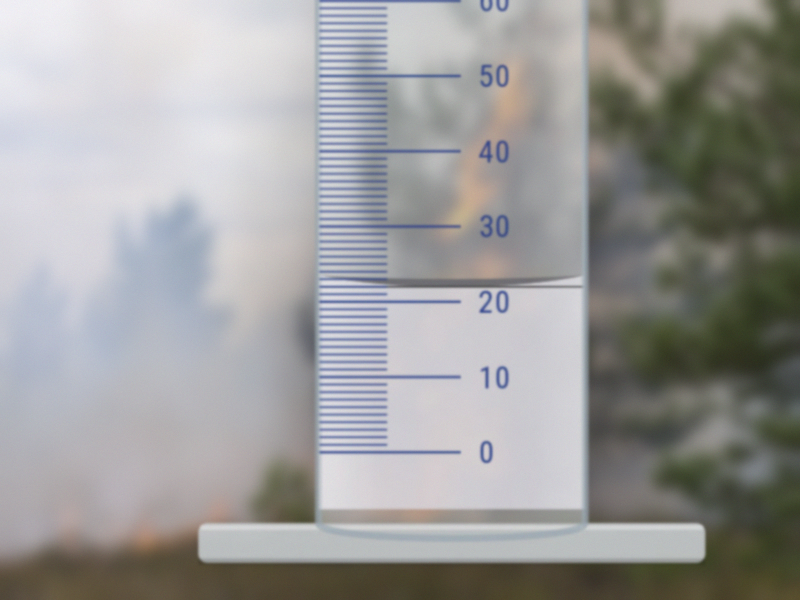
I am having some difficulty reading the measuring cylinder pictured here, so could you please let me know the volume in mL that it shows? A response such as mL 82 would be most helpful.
mL 22
